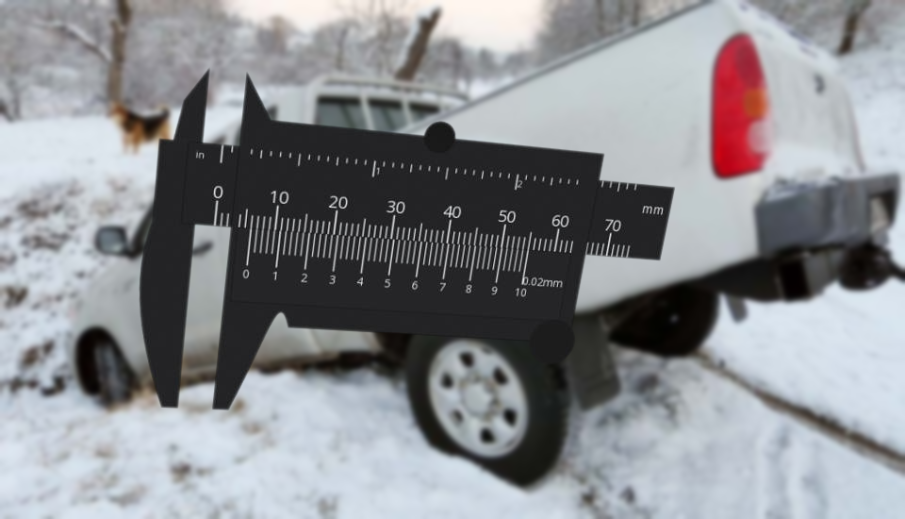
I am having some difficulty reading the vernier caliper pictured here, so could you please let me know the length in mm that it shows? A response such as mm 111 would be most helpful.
mm 6.0
